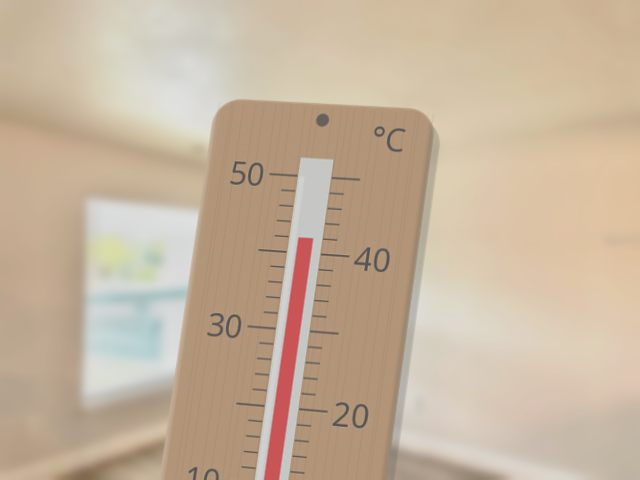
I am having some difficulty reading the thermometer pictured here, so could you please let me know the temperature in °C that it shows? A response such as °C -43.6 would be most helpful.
°C 42
